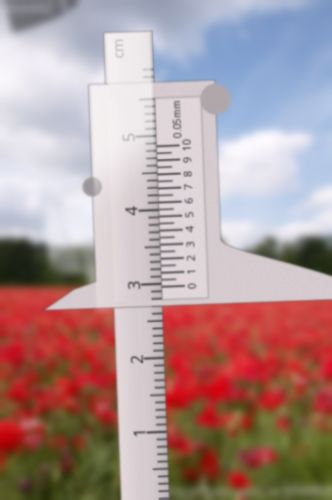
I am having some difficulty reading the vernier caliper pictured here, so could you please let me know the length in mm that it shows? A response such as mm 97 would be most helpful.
mm 29.6
